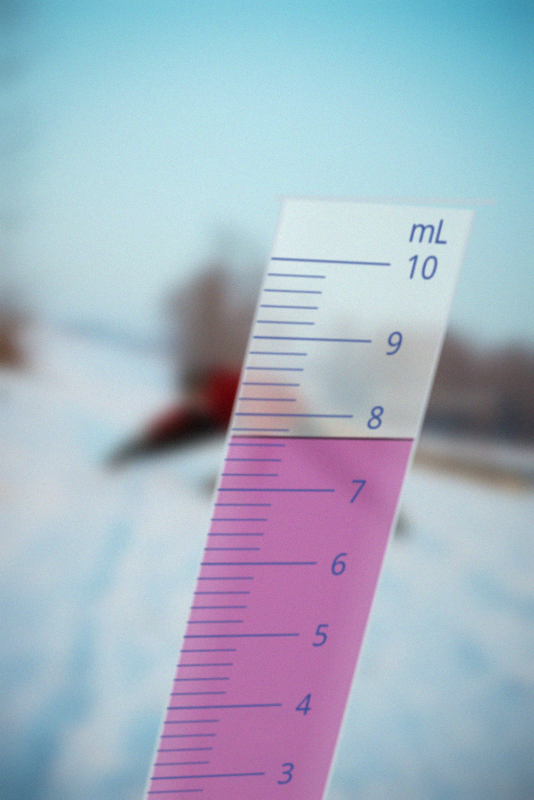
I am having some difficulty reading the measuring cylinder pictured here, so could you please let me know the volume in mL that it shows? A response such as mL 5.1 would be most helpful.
mL 7.7
